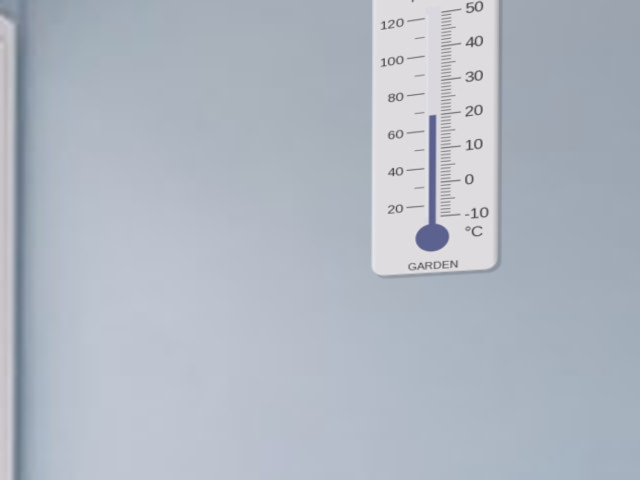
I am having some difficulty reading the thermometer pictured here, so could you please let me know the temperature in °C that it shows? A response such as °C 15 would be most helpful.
°C 20
